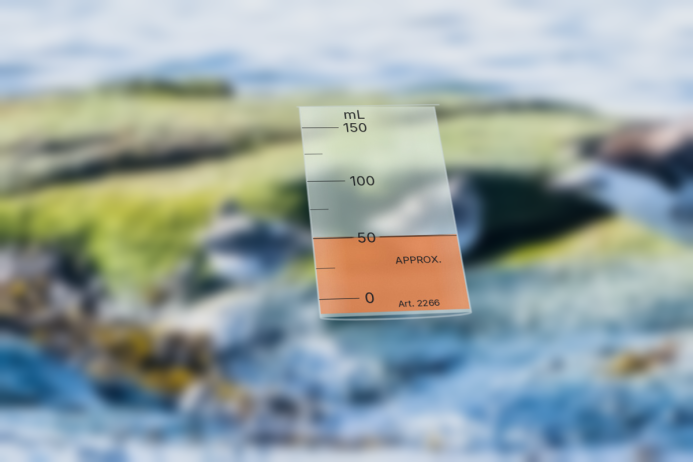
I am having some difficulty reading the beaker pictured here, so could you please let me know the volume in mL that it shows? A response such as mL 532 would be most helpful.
mL 50
